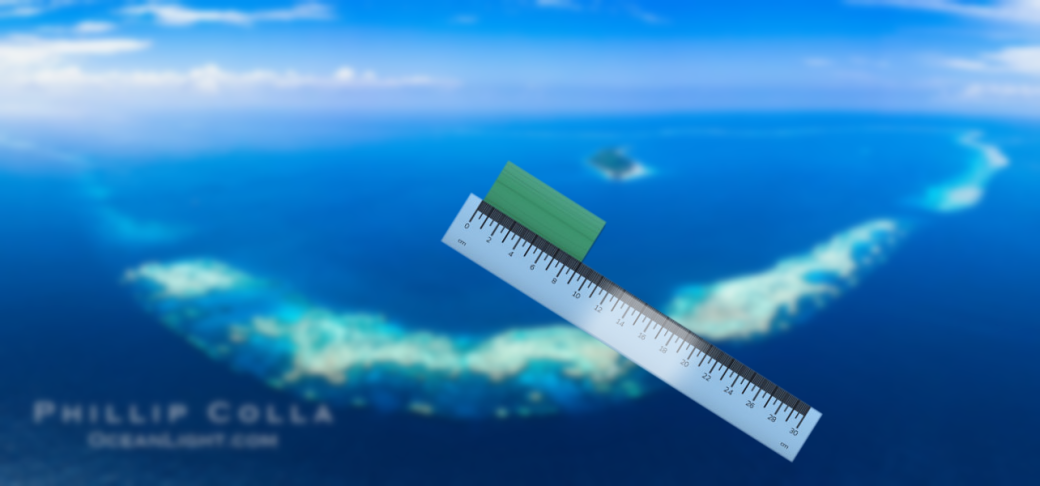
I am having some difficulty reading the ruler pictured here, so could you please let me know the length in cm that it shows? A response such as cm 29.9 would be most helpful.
cm 9
